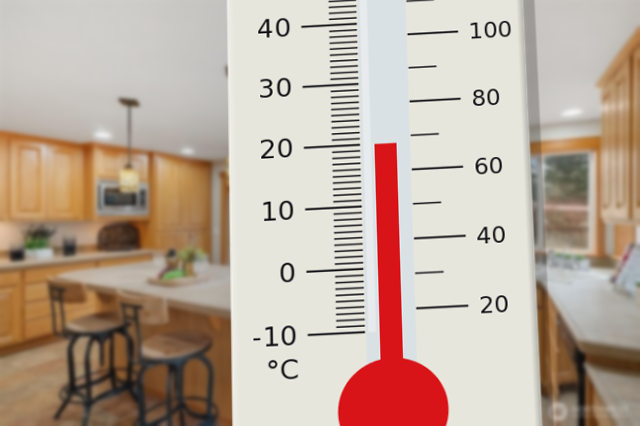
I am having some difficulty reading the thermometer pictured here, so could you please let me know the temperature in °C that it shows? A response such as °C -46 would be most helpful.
°C 20
